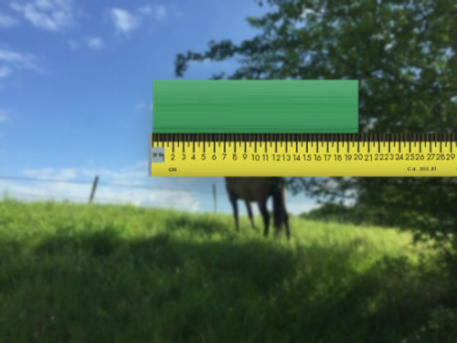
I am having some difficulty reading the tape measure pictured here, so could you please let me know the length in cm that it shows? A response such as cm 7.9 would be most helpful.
cm 20
